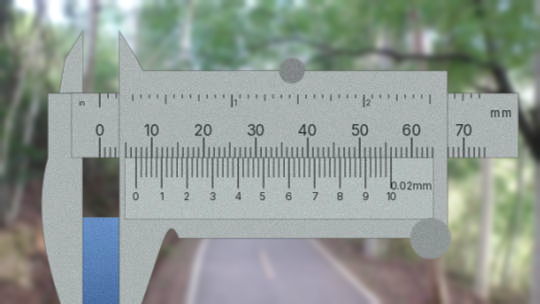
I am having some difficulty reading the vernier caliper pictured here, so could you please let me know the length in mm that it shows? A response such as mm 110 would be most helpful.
mm 7.0
